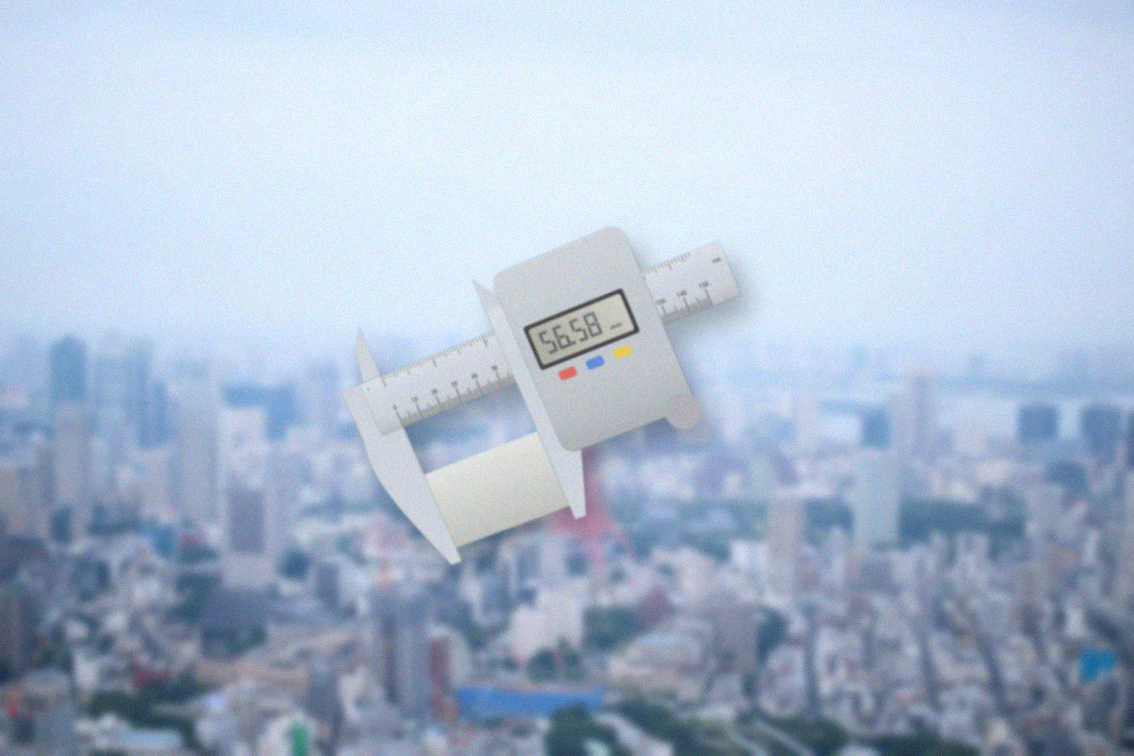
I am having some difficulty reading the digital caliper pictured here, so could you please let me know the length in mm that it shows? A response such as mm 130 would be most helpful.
mm 56.58
